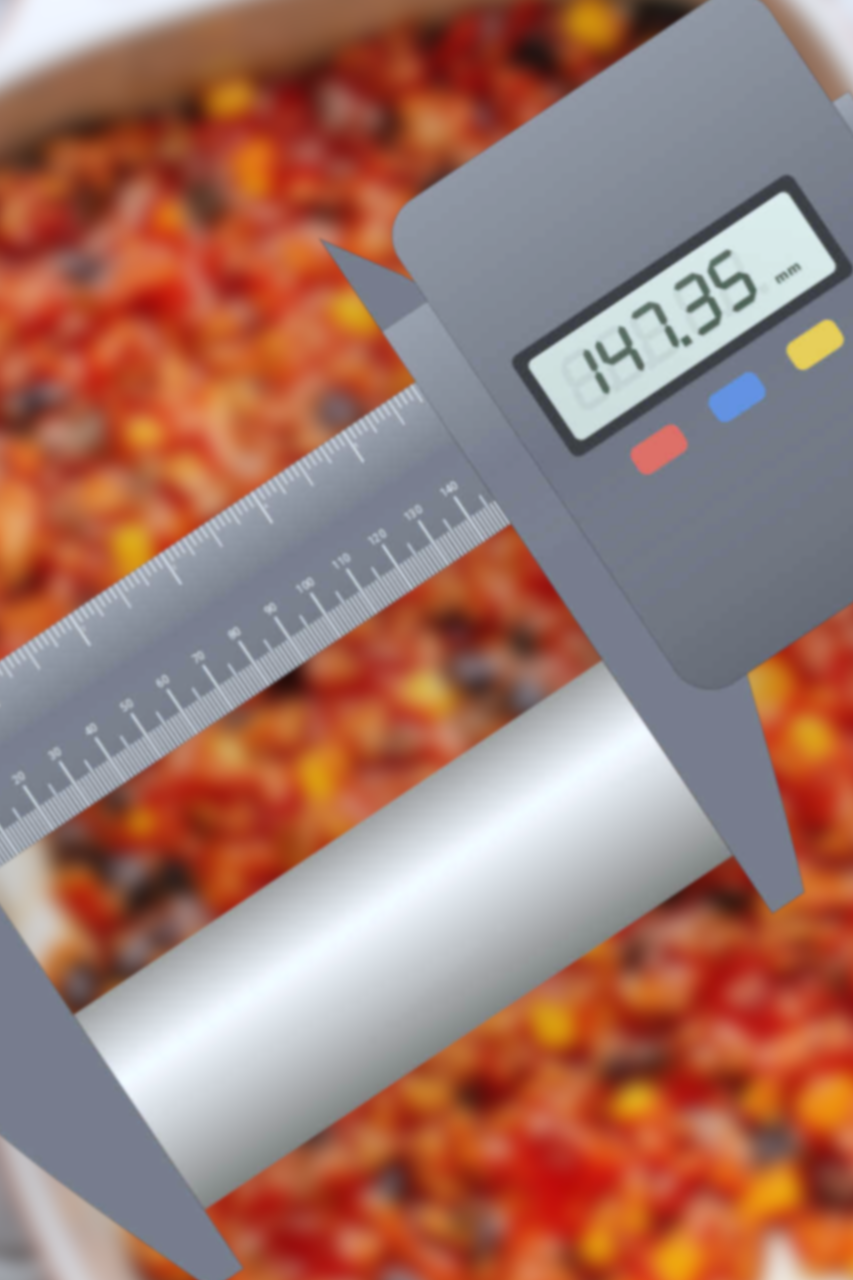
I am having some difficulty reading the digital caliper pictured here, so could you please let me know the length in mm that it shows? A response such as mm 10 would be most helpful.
mm 147.35
